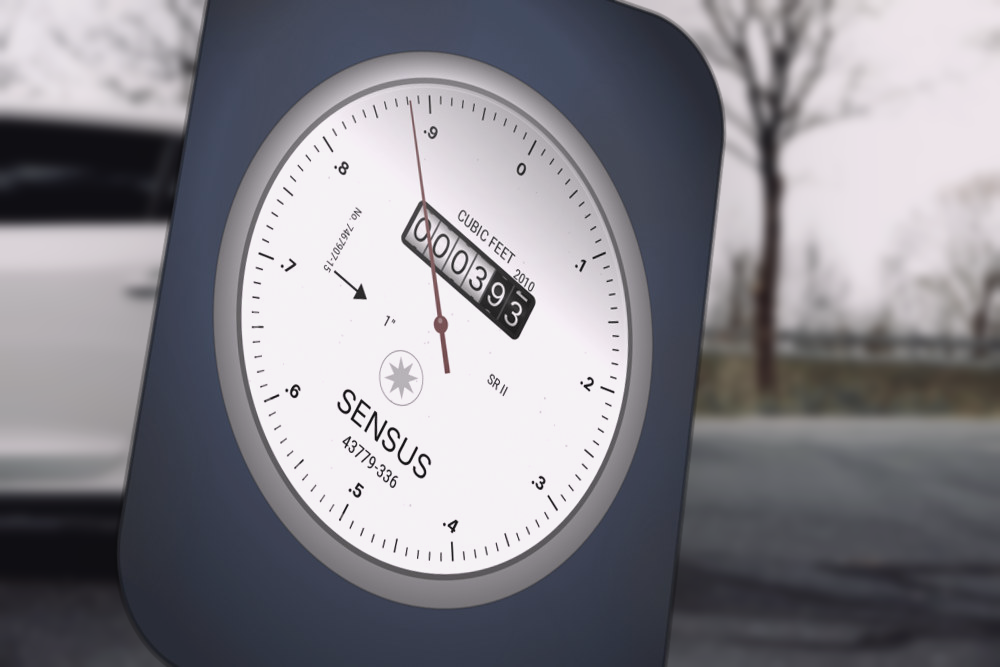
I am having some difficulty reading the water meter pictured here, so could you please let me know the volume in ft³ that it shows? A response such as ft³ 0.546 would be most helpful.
ft³ 392.88
